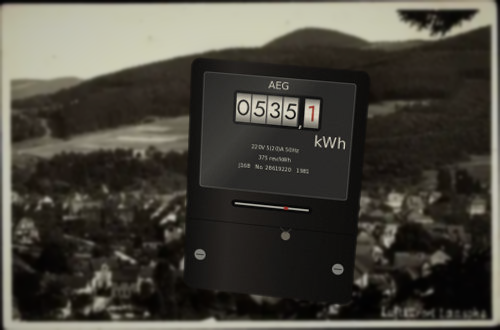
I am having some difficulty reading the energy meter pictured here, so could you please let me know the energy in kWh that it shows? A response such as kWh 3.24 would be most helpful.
kWh 535.1
